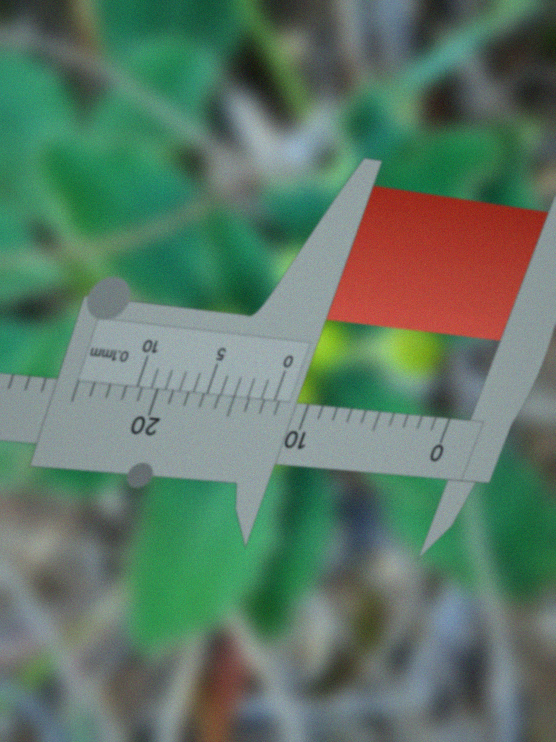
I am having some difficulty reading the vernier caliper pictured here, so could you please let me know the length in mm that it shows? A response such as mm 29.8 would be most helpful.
mm 12.3
